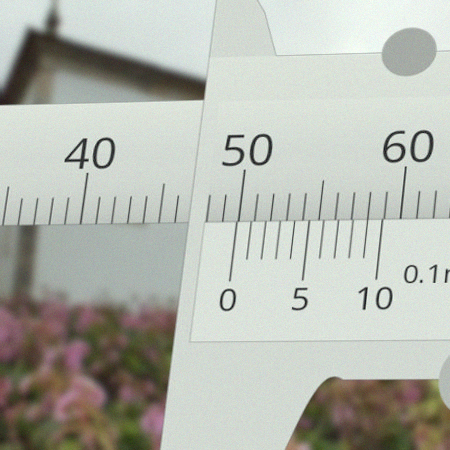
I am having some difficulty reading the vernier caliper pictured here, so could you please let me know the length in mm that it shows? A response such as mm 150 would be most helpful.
mm 49.9
